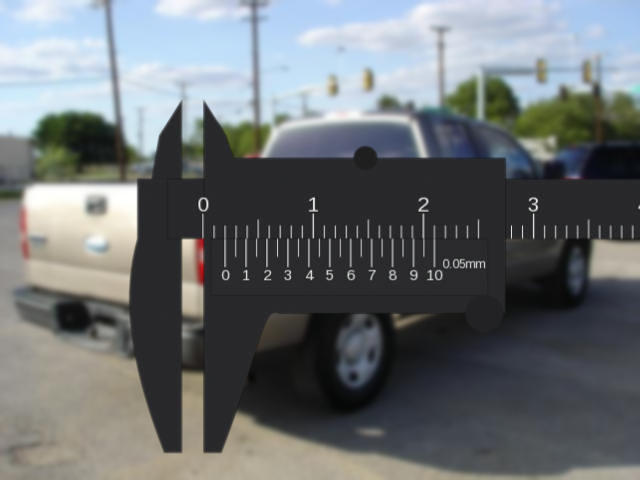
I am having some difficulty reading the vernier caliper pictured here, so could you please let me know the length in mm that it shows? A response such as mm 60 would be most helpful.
mm 2.0
